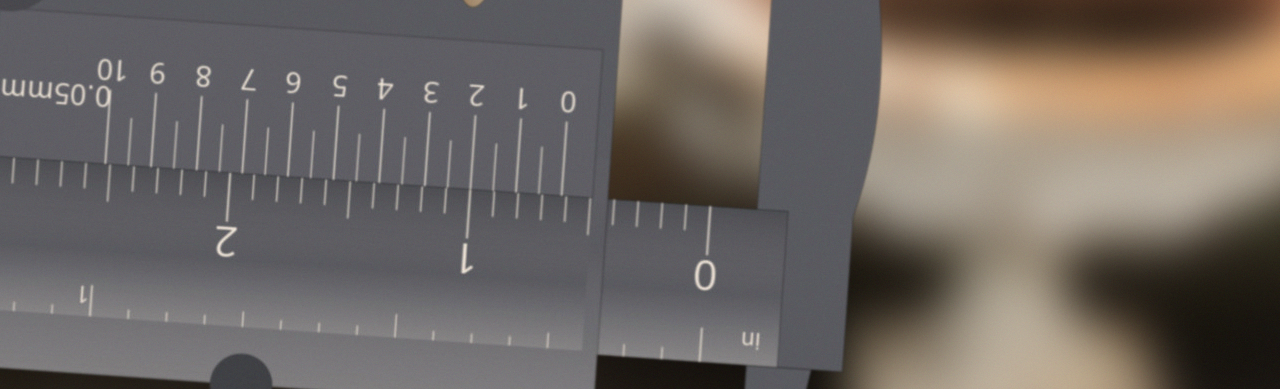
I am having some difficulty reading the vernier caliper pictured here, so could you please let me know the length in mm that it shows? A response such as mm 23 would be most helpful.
mm 6.2
